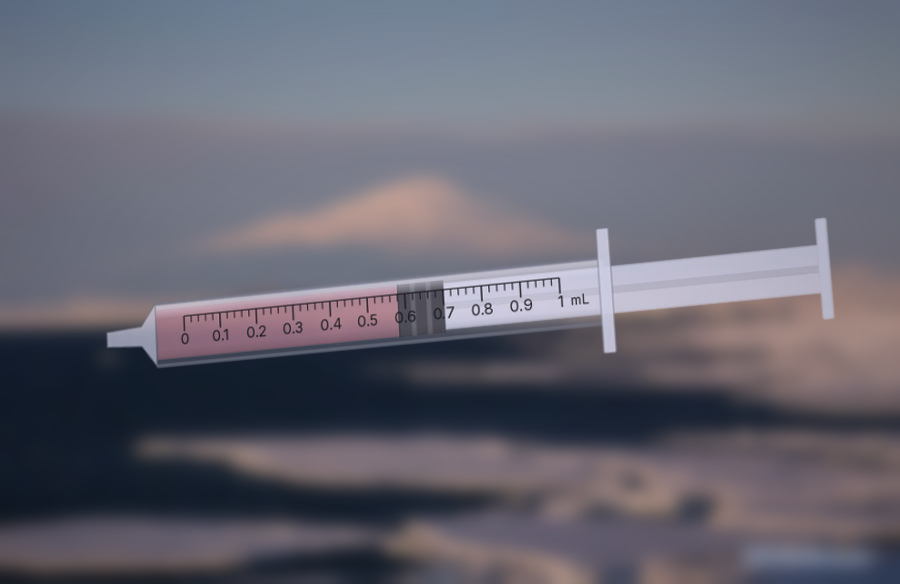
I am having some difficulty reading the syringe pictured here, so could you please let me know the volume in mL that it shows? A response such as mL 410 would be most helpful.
mL 0.58
